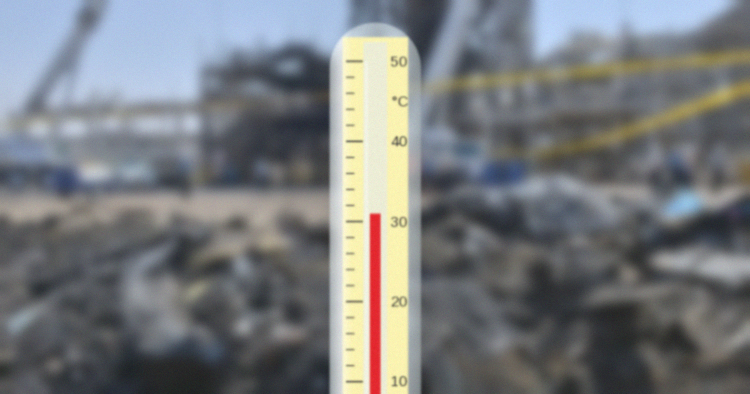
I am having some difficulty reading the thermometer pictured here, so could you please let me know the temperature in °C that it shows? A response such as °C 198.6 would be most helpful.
°C 31
